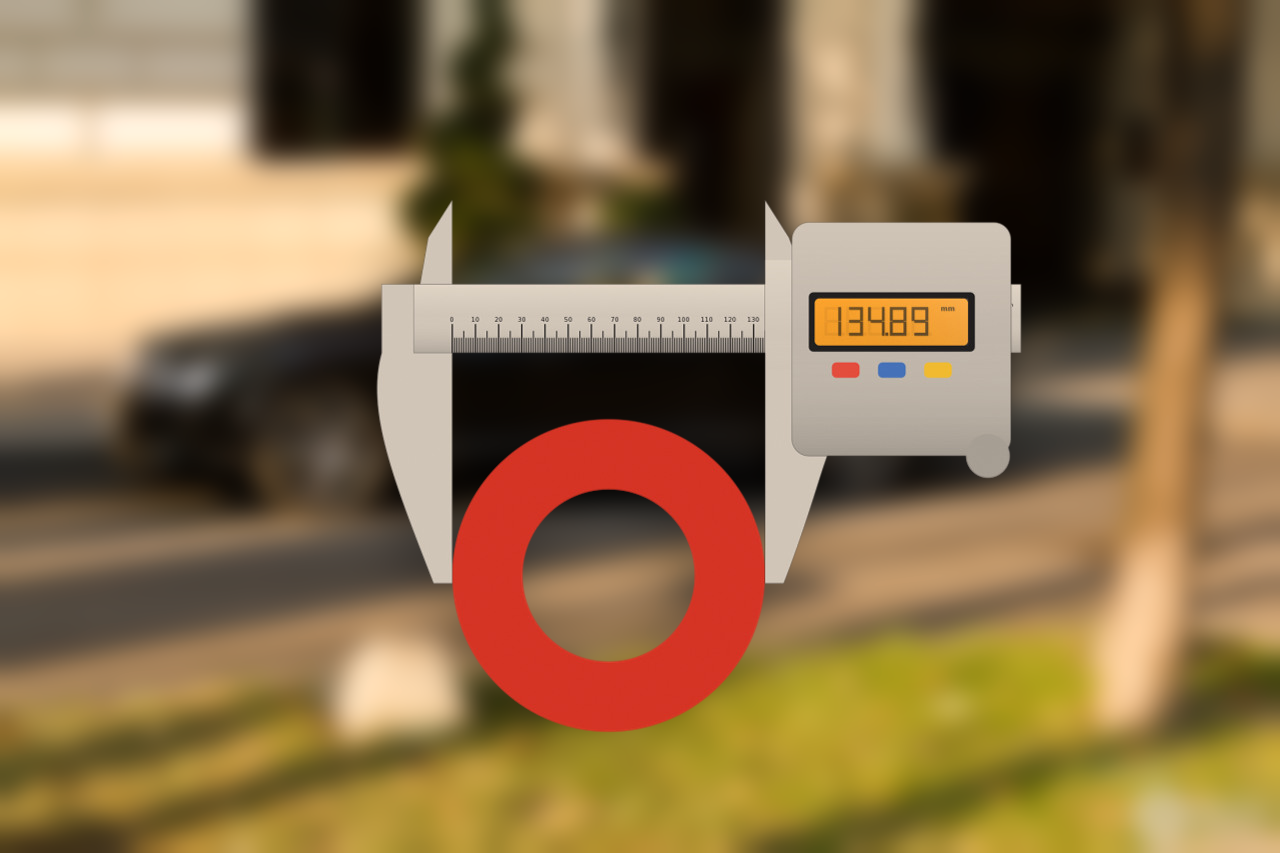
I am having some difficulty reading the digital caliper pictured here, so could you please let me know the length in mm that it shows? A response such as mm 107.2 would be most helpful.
mm 134.89
